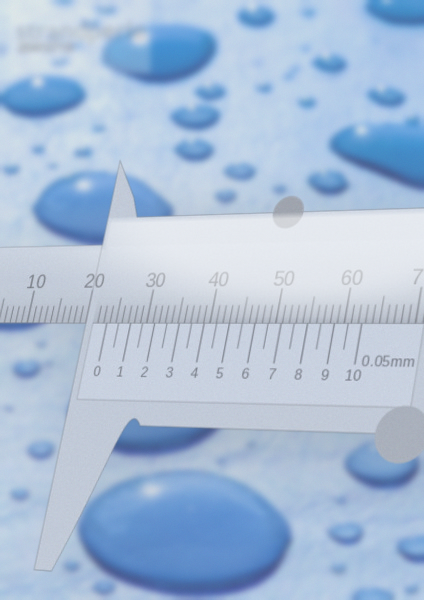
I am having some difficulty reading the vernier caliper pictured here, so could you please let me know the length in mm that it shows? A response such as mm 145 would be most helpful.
mm 23.5
